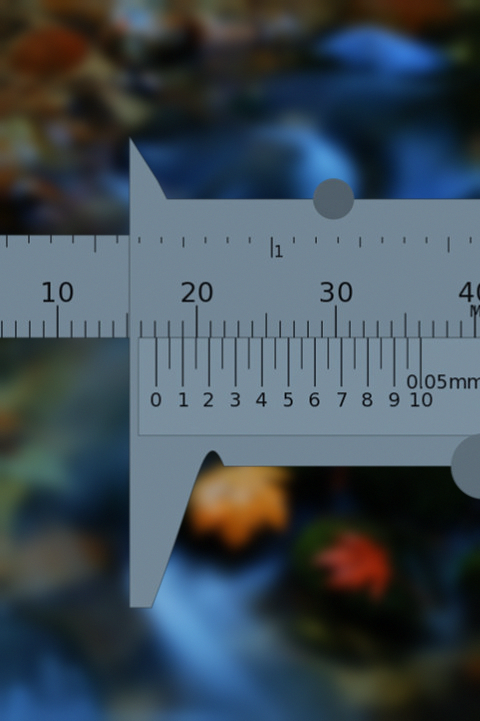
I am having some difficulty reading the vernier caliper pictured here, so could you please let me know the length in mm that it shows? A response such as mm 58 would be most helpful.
mm 17.1
